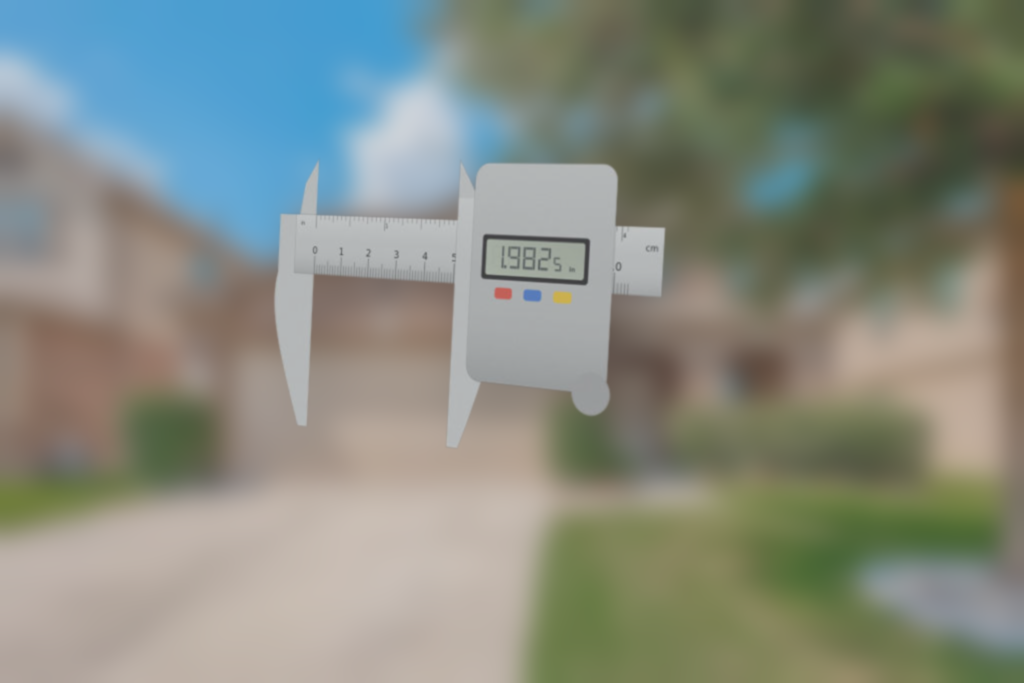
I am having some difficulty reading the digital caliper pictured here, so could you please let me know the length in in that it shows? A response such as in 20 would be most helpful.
in 1.9825
